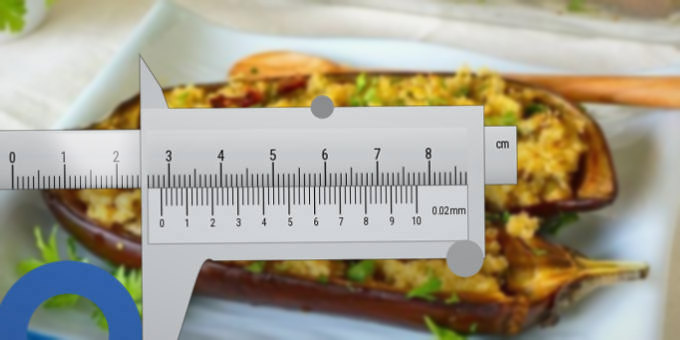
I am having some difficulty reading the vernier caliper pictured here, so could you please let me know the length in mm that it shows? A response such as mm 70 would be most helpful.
mm 28.5
